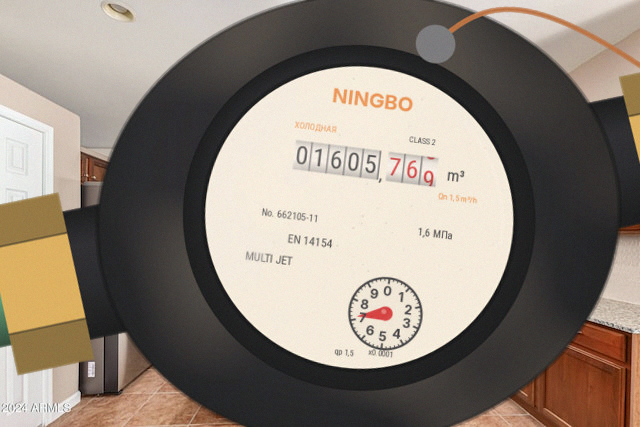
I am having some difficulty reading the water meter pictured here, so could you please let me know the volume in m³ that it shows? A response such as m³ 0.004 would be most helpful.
m³ 1605.7687
